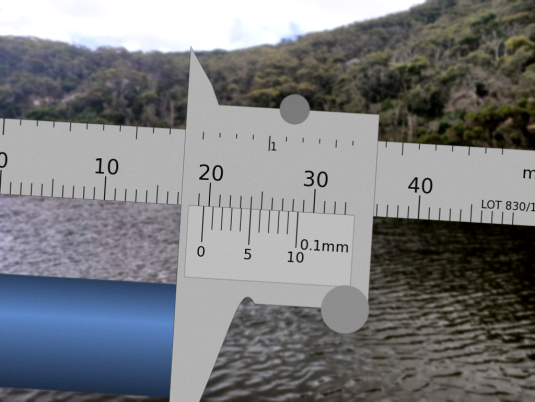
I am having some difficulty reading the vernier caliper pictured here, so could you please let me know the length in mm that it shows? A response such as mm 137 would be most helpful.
mm 19.5
